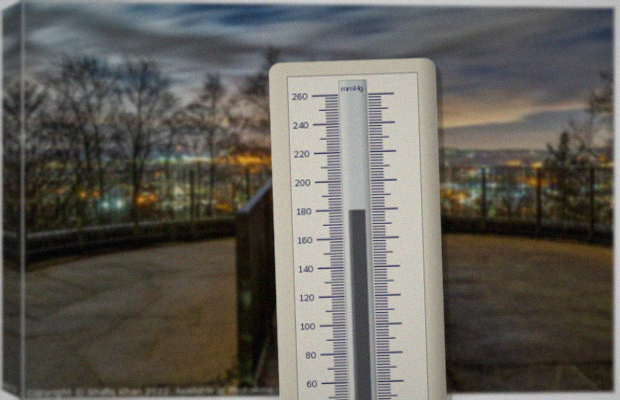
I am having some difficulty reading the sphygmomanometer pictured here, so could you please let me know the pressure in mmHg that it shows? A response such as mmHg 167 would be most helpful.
mmHg 180
